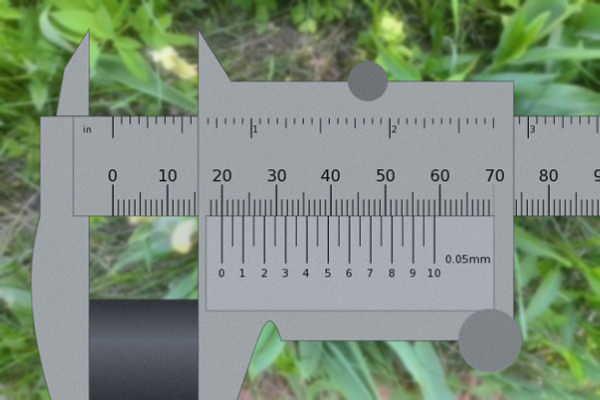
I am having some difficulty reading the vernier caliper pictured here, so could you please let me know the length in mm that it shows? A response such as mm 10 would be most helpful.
mm 20.0
